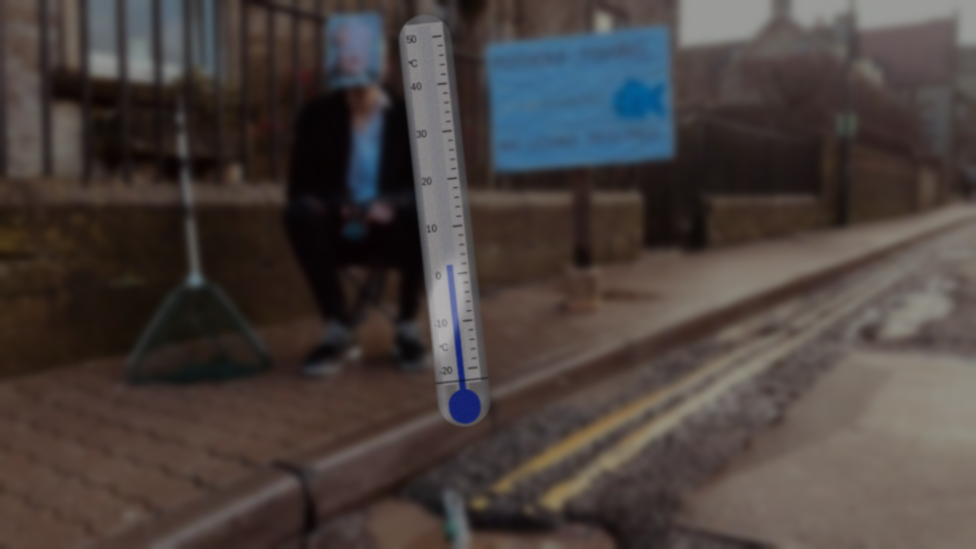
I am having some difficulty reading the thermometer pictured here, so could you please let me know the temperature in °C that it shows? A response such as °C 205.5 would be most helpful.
°C 2
